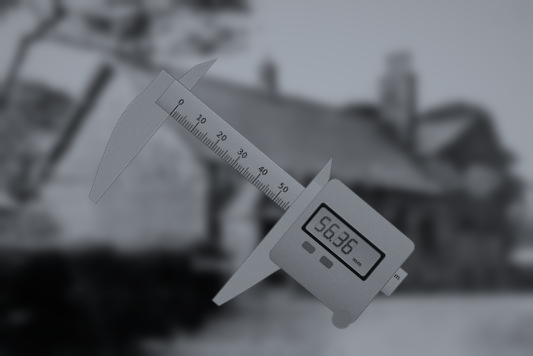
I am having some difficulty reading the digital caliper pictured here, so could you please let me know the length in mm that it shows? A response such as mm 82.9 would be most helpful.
mm 56.36
